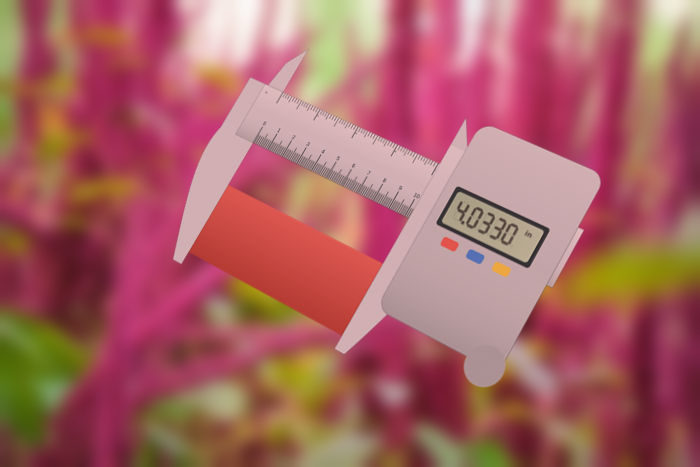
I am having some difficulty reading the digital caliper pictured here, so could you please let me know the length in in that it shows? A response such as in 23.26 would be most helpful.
in 4.0330
